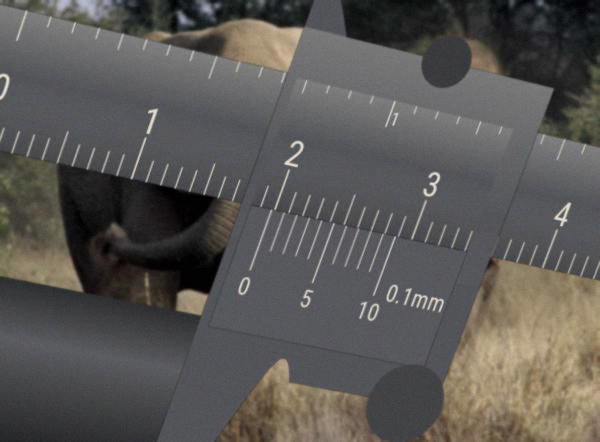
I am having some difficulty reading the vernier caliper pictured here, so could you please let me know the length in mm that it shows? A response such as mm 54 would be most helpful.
mm 19.8
